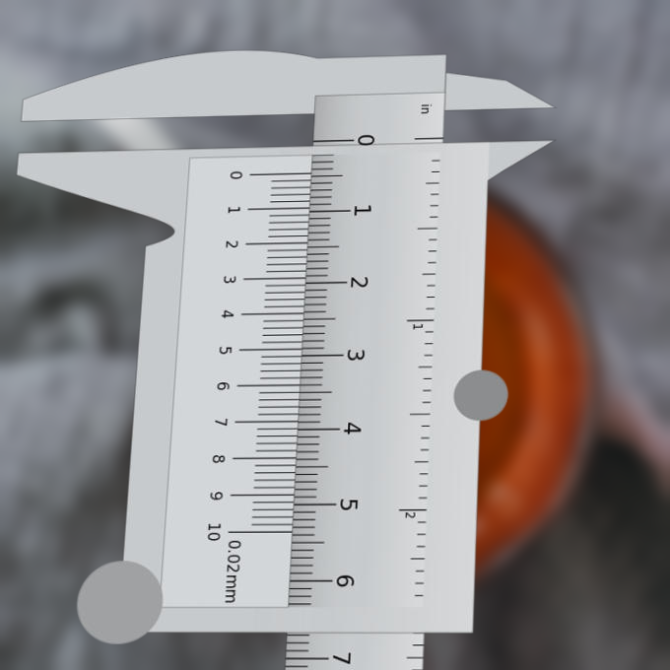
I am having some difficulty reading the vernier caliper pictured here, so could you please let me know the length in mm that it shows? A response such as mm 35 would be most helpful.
mm 4.6
